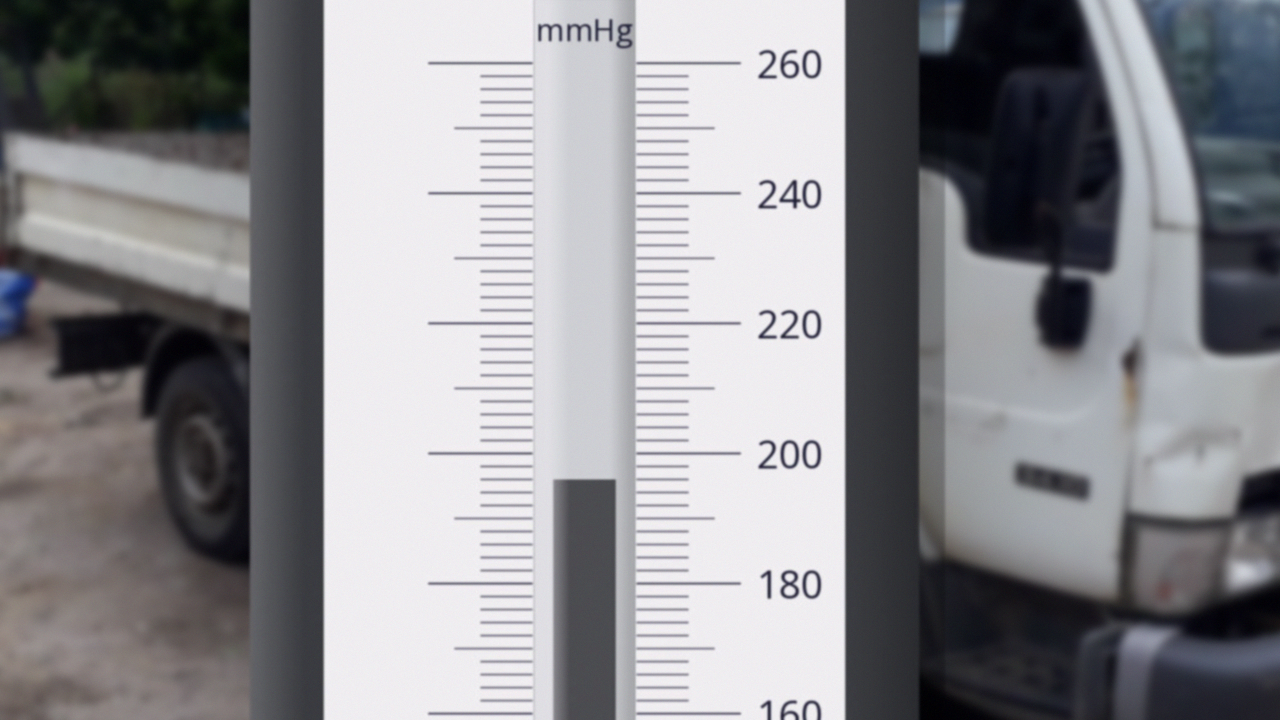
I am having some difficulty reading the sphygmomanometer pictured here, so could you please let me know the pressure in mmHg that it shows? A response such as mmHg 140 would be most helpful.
mmHg 196
